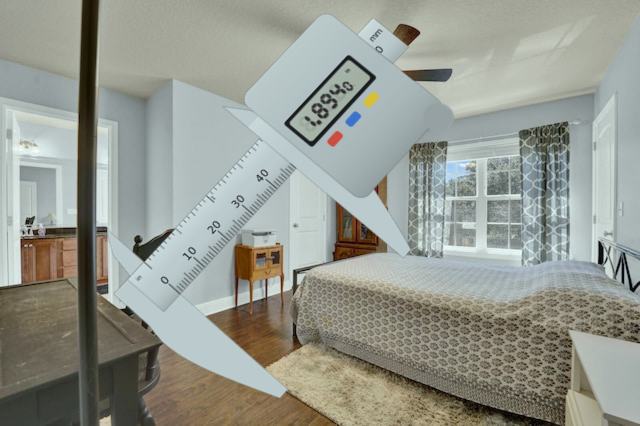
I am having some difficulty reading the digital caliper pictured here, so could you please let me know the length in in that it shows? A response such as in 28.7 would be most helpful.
in 1.8940
